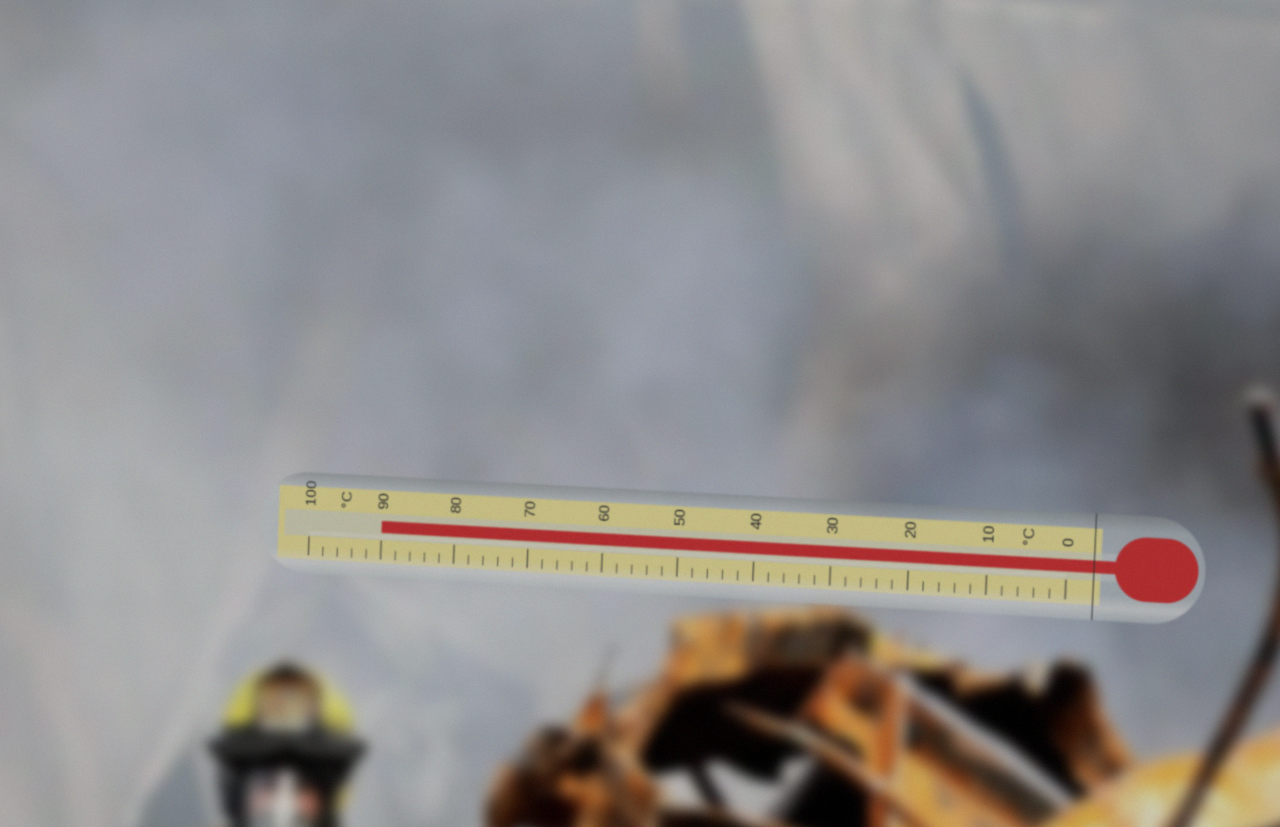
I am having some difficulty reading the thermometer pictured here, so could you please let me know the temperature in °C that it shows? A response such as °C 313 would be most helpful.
°C 90
